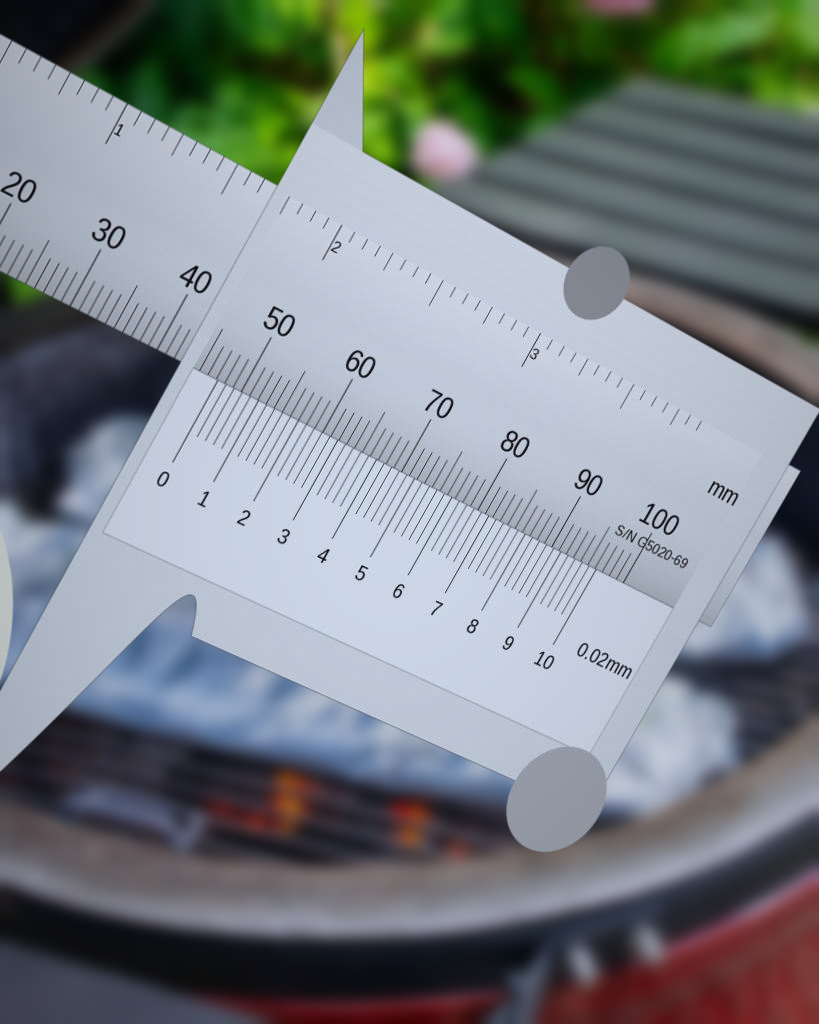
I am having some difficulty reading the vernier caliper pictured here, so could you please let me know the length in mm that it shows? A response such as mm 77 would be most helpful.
mm 47.2
